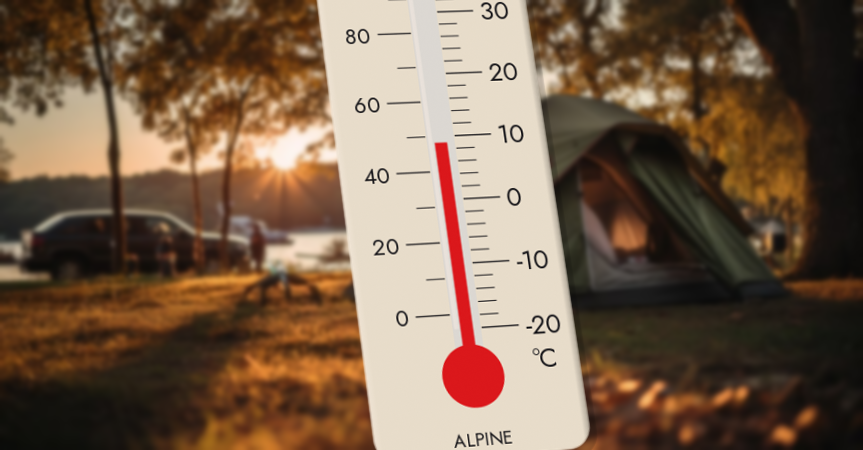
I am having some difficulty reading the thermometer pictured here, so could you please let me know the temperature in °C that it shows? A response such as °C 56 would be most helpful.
°C 9
